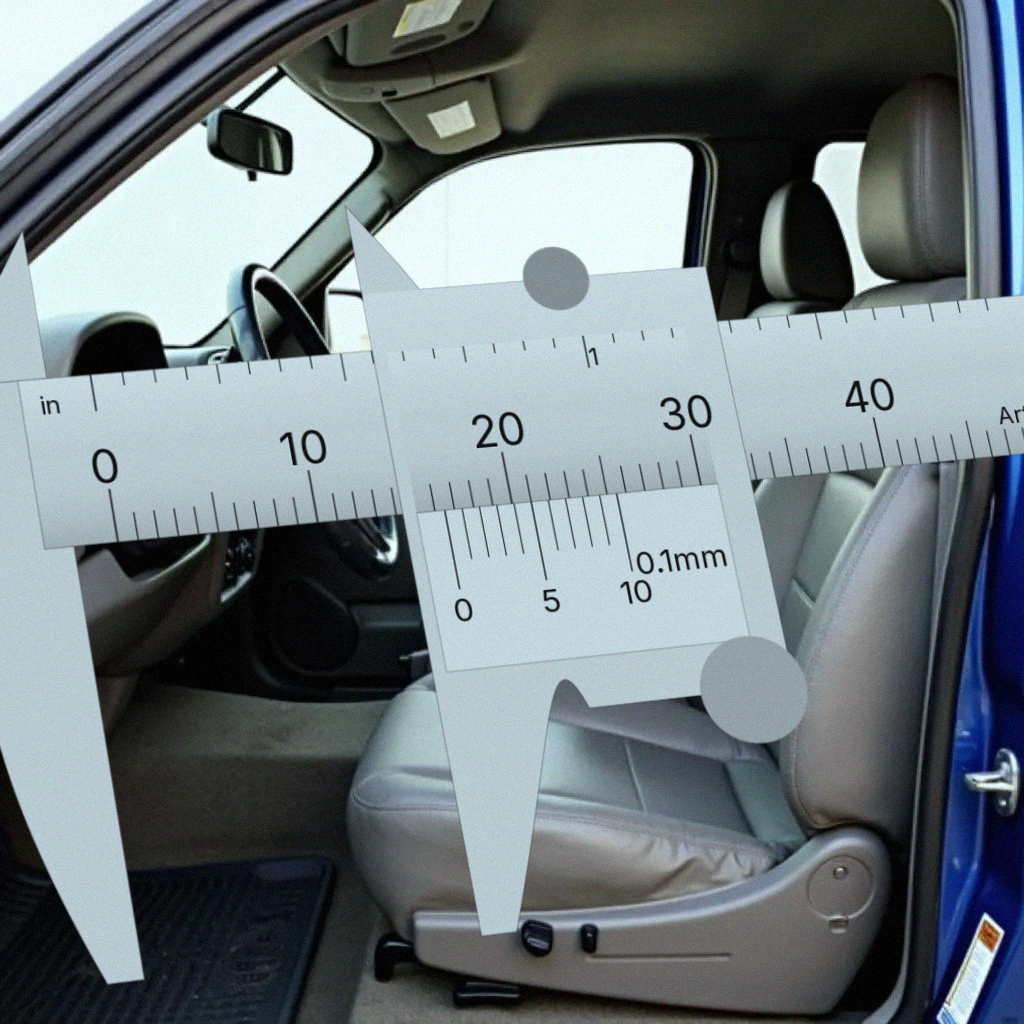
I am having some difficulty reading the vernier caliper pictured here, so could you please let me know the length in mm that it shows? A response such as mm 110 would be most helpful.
mm 16.5
